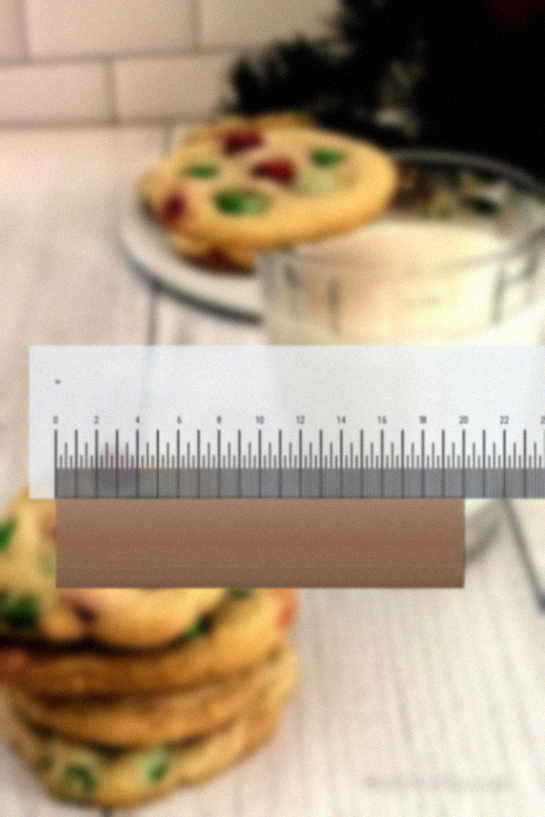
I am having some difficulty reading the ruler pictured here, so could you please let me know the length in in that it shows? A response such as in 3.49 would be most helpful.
in 20
